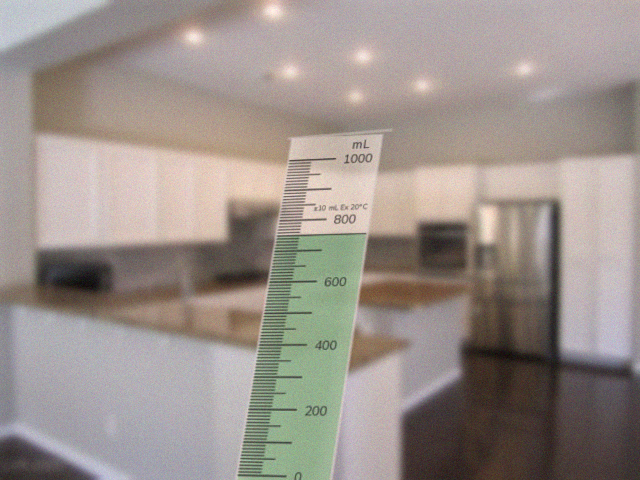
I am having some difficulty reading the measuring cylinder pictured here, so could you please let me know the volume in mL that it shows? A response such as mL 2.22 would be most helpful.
mL 750
